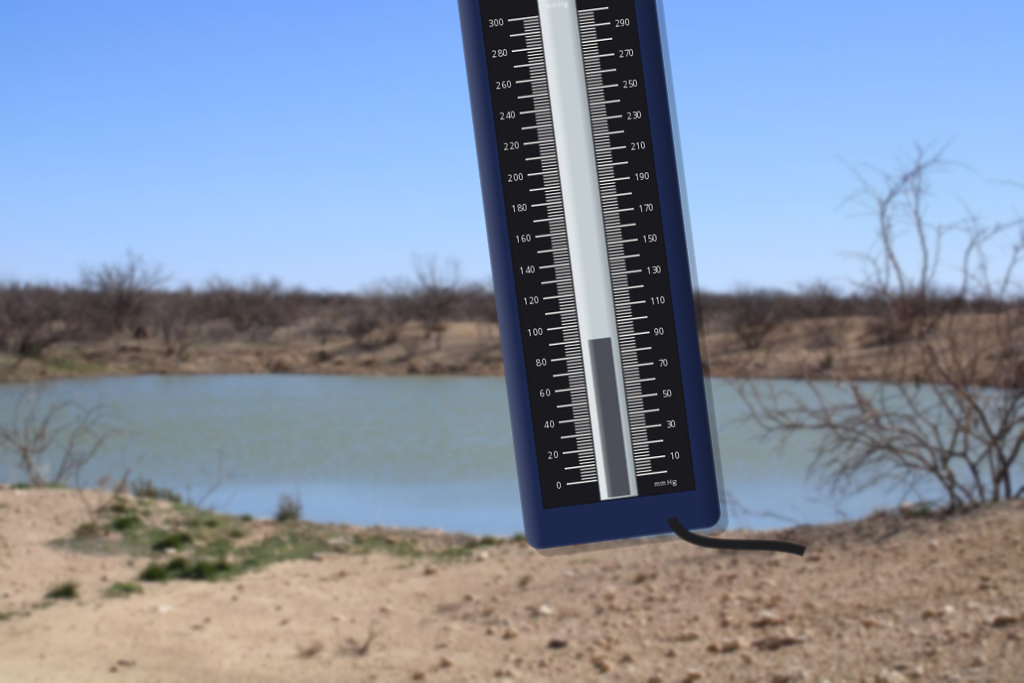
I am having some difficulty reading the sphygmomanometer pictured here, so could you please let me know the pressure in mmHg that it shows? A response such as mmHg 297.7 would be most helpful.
mmHg 90
